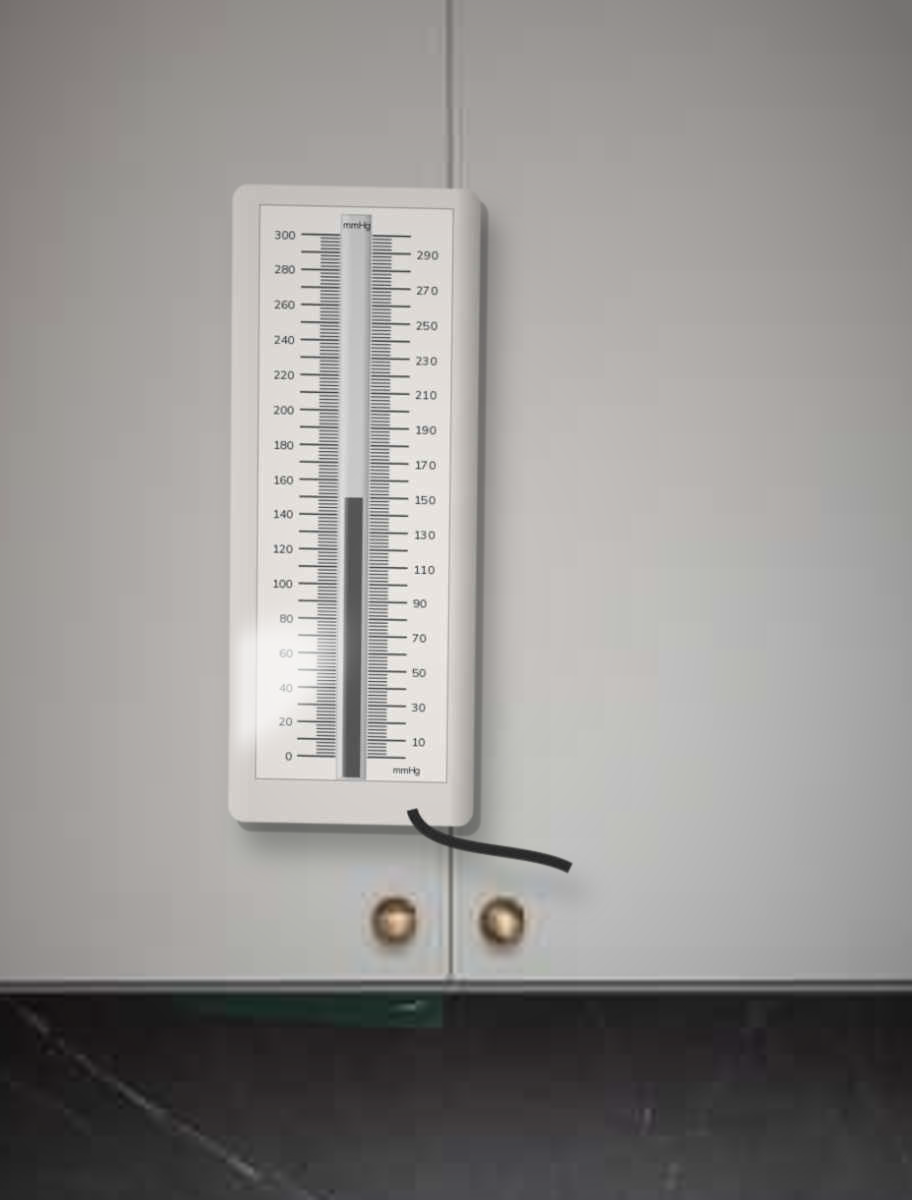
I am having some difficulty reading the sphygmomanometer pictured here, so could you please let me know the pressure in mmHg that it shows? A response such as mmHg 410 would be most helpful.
mmHg 150
